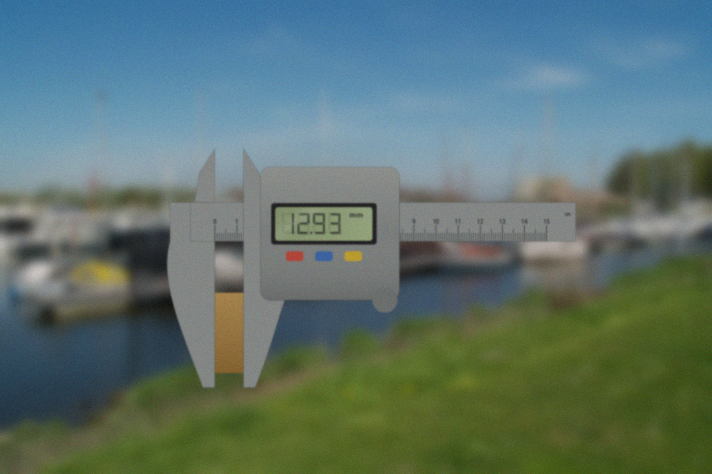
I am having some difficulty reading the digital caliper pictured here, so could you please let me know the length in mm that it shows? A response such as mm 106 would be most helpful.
mm 12.93
